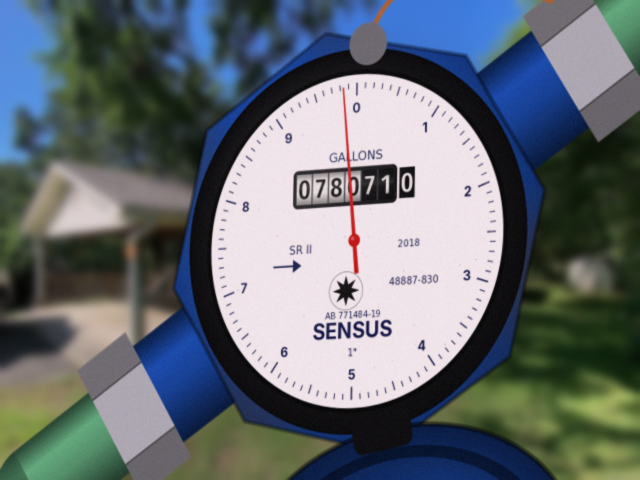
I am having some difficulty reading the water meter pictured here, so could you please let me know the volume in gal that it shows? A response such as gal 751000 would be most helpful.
gal 780709.8
